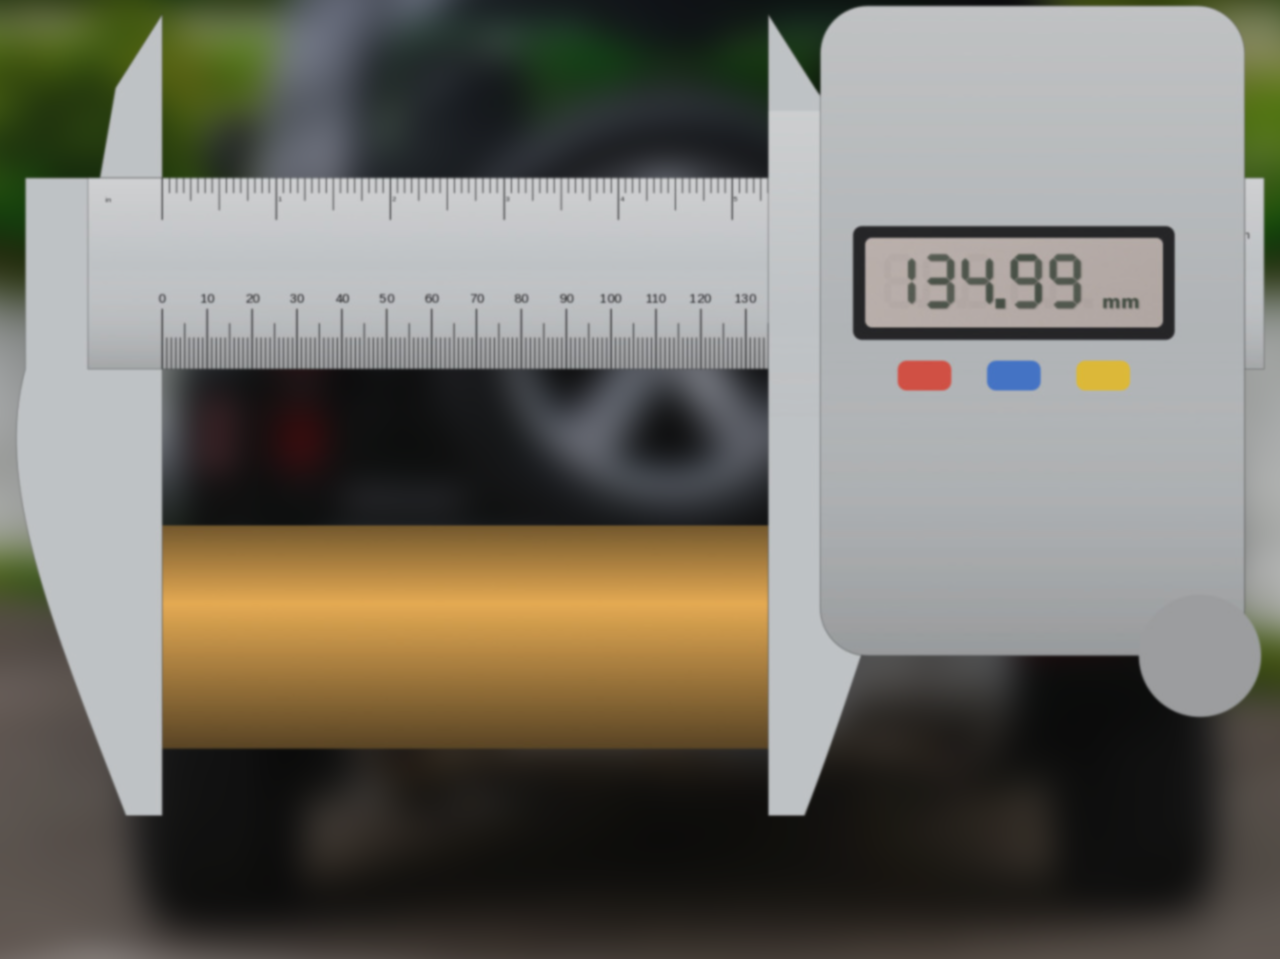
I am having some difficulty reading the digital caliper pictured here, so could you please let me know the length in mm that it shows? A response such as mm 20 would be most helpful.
mm 134.99
